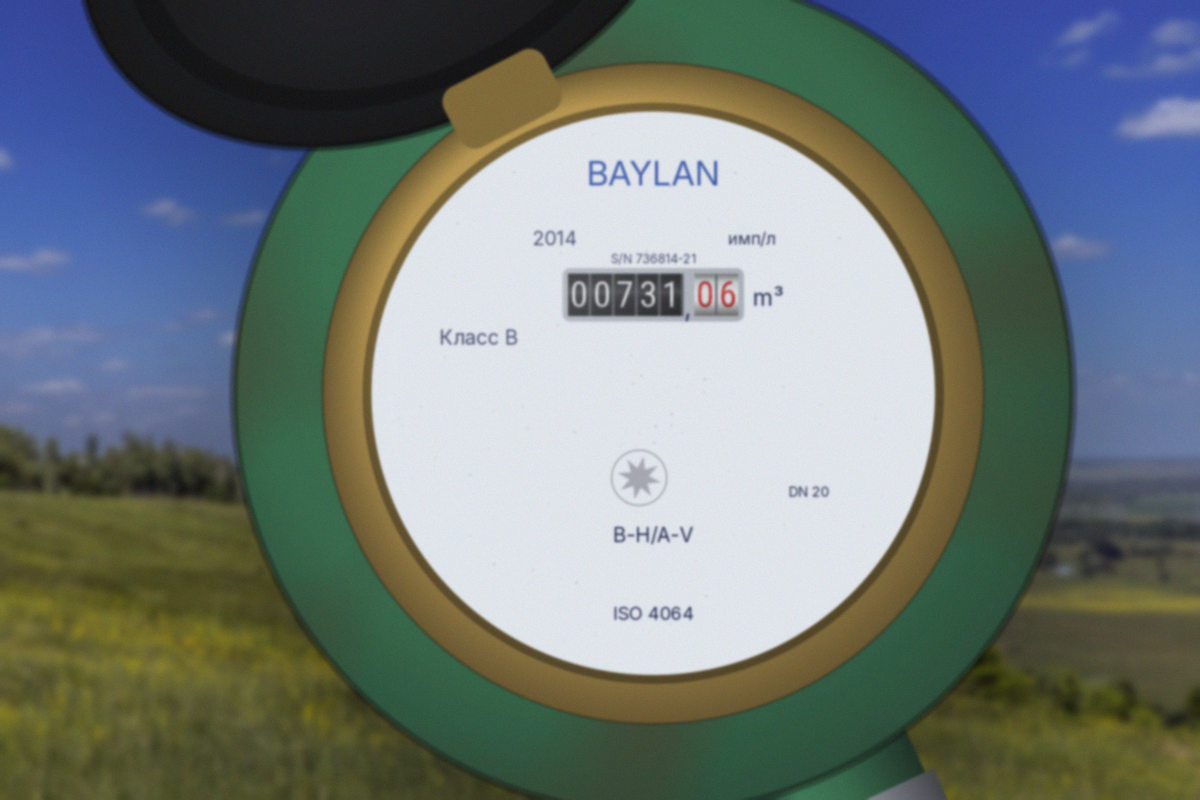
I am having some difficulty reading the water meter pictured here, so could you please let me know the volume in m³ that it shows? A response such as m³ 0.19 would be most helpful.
m³ 731.06
